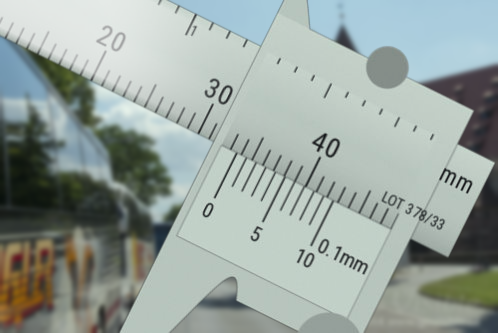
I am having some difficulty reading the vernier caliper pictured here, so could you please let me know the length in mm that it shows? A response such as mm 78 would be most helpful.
mm 33.6
